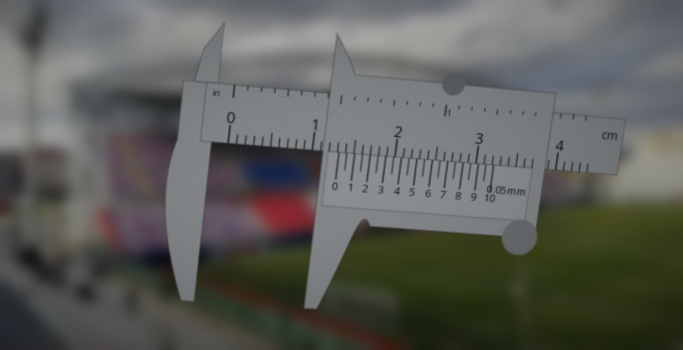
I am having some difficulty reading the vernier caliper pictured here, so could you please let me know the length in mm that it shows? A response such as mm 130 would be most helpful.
mm 13.2
